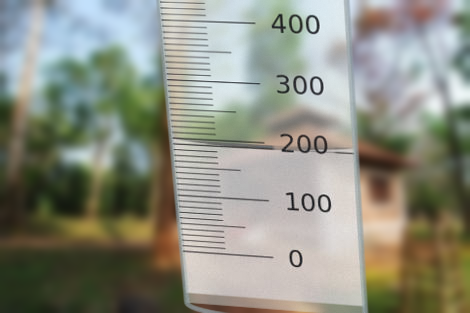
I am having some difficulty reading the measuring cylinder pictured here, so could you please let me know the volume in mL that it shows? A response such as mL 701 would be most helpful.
mL 190
